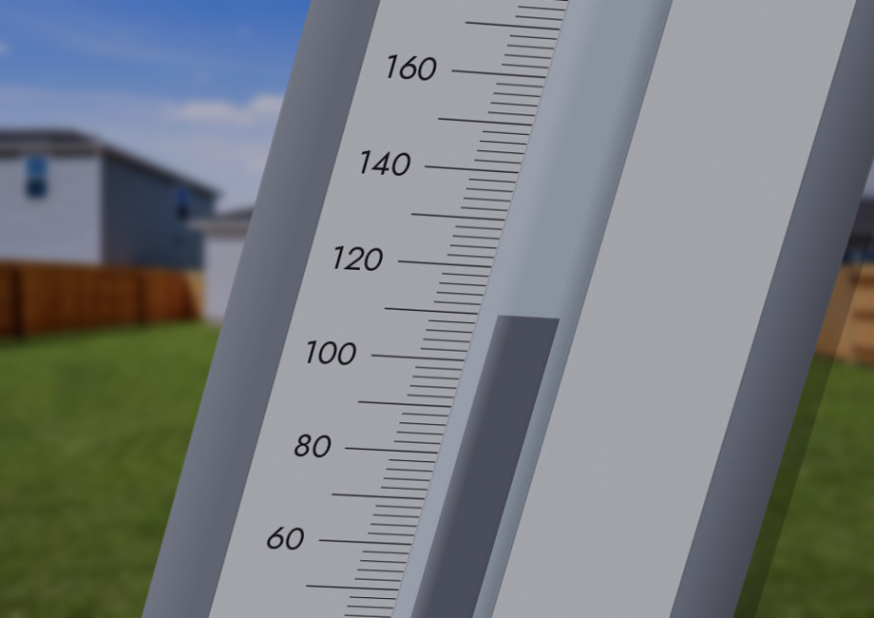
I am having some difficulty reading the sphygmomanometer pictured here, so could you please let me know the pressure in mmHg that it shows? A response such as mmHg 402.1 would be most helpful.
mmHg 110
